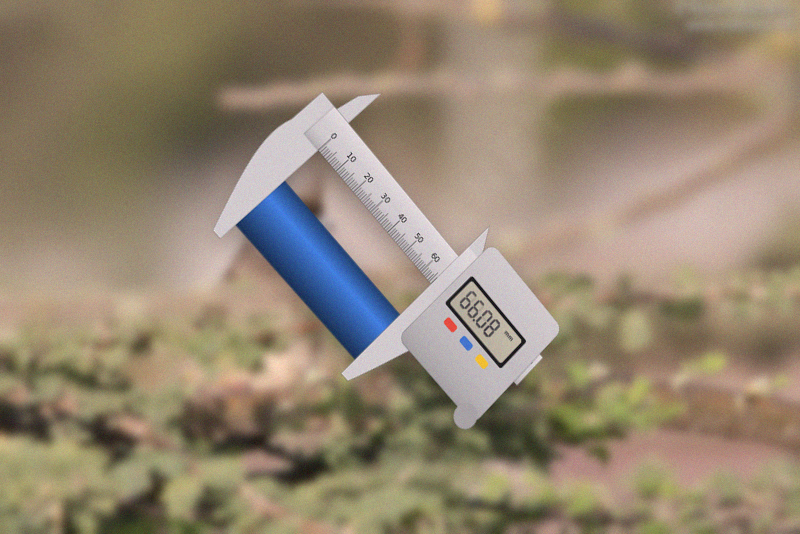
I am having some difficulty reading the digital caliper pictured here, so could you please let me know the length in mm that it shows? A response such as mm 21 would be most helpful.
mm 66.08
